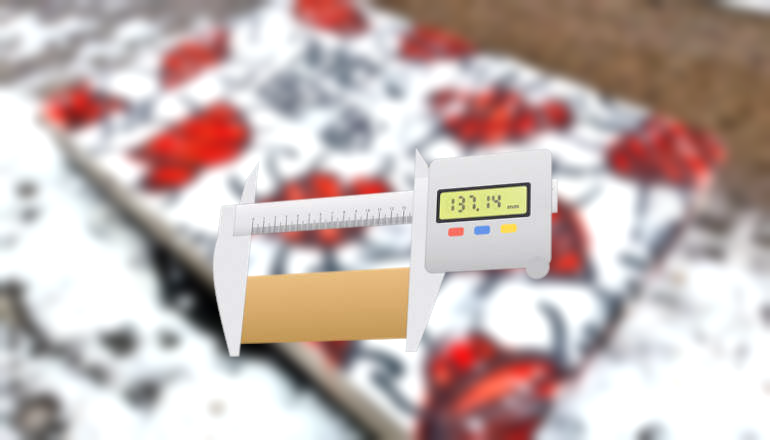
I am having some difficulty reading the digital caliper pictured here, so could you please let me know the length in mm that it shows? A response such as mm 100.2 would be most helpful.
mm 137.14
